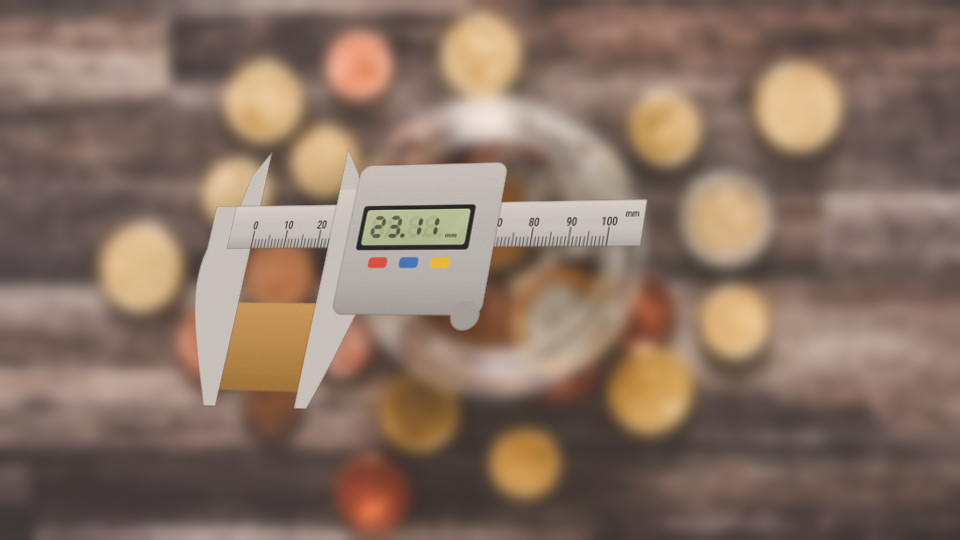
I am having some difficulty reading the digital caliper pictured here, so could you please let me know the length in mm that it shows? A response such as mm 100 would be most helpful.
mm 23.11
